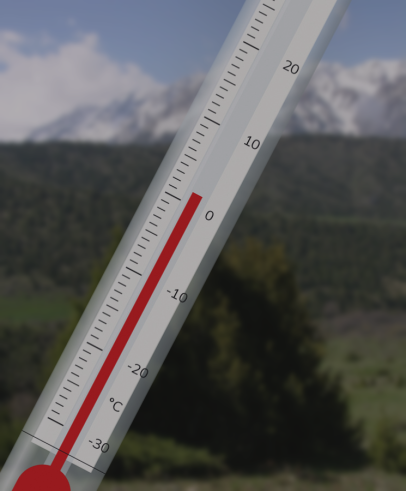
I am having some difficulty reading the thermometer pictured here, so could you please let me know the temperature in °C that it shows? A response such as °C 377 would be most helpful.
°C 1.5
